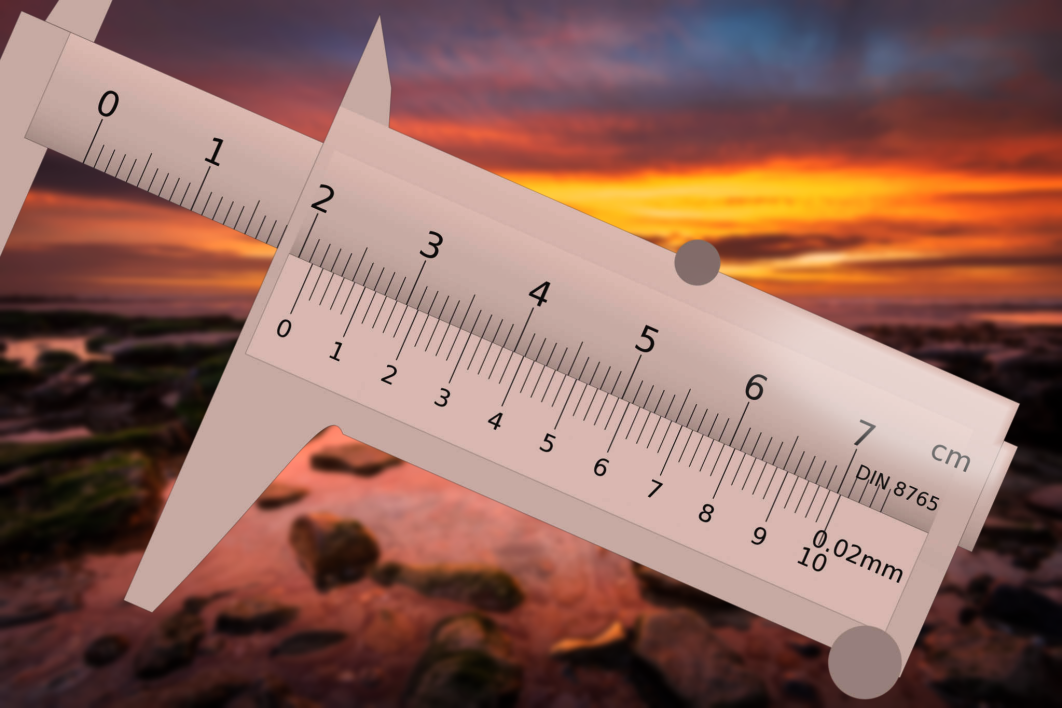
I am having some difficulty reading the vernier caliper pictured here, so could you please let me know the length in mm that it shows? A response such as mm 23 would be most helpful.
mm 21.3
